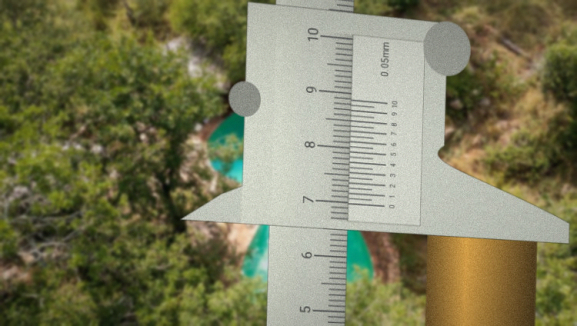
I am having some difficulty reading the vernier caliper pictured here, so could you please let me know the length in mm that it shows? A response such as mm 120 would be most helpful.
mm 69.8
